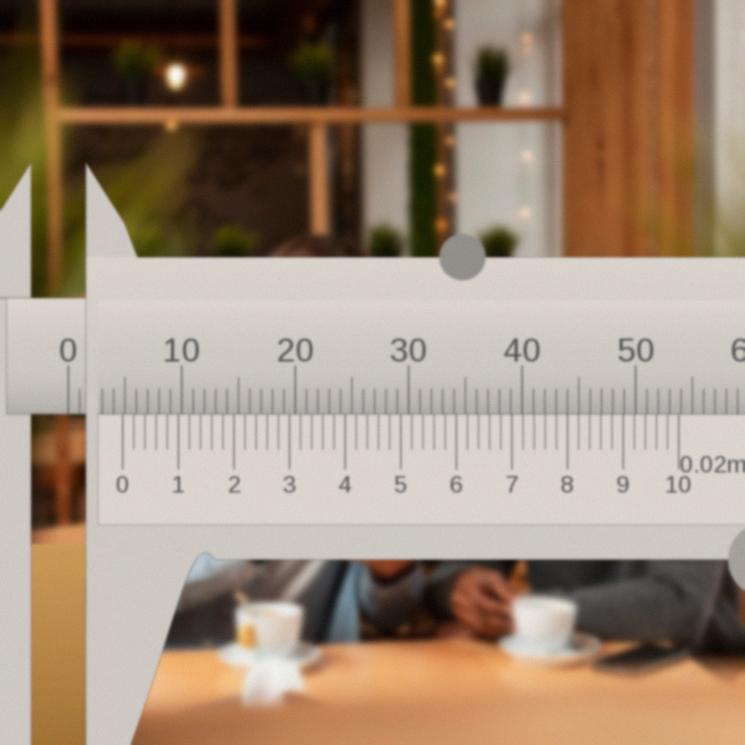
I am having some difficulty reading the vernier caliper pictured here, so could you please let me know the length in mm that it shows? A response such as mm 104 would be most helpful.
mm 4.8
